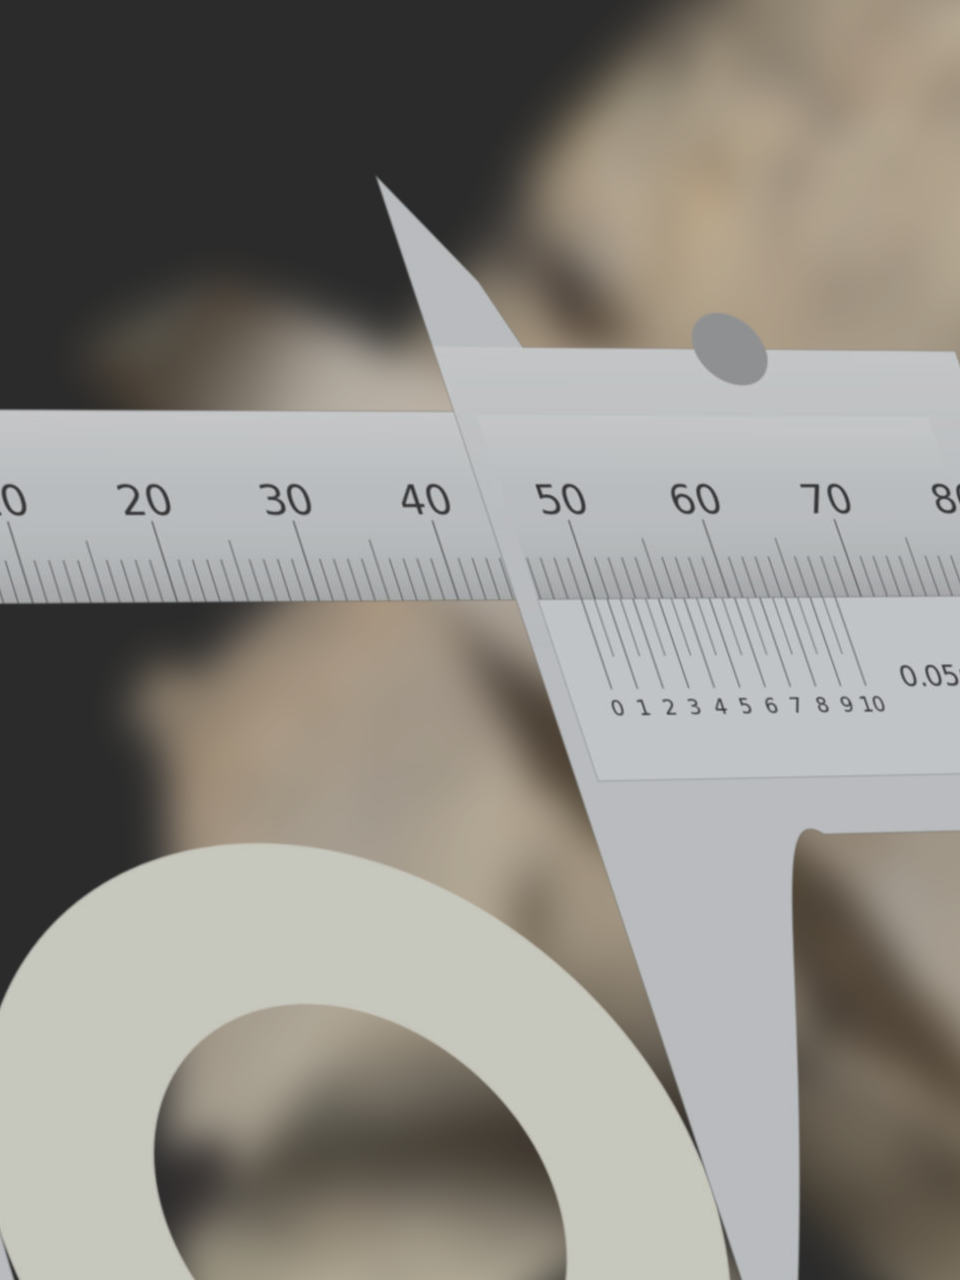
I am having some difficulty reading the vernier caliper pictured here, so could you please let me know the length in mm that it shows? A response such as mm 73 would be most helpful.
mm 49.0
